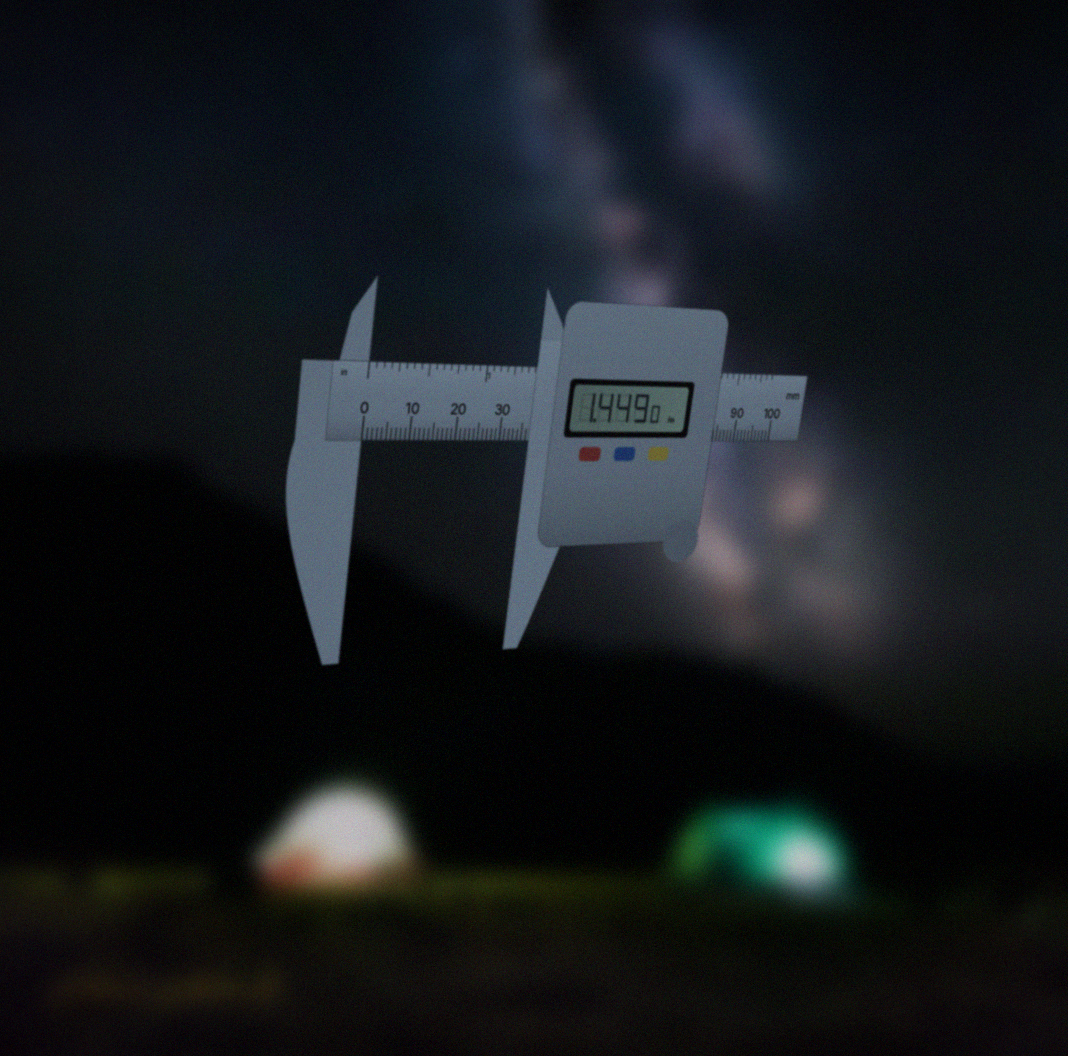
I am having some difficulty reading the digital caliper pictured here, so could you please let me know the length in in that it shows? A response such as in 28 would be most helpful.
in 1.4490
